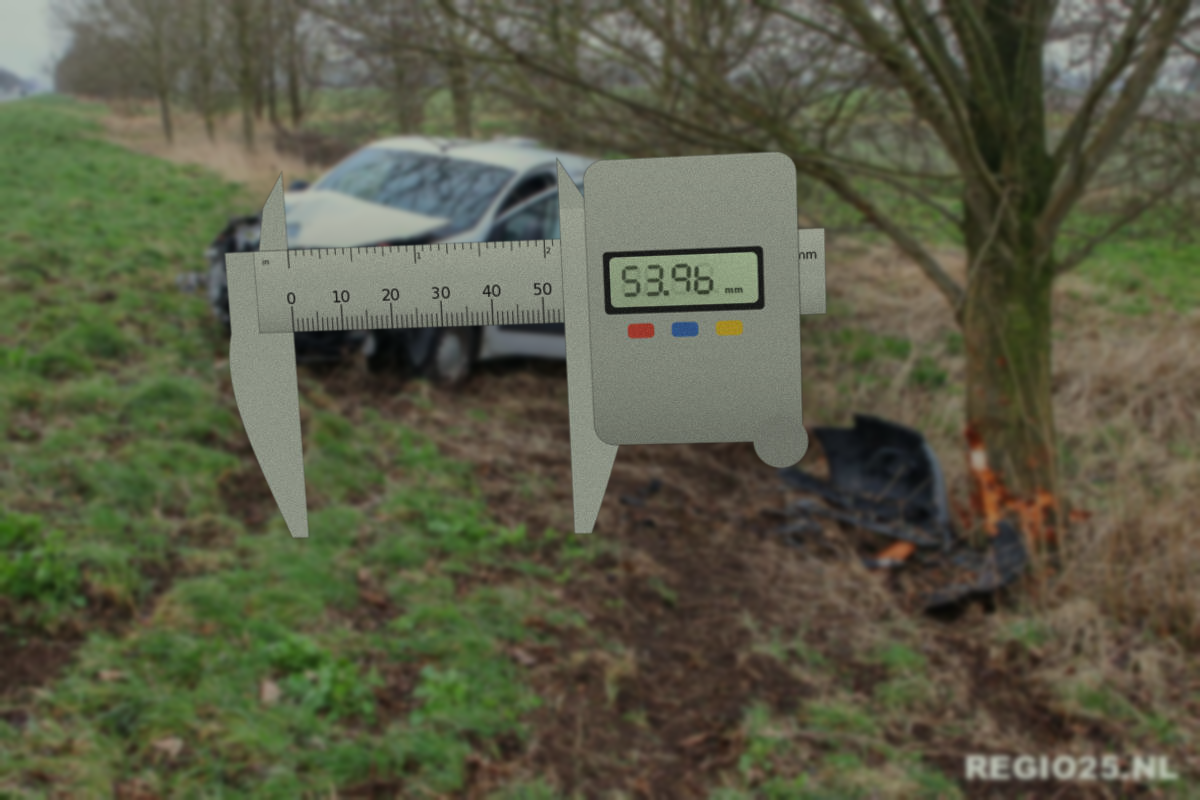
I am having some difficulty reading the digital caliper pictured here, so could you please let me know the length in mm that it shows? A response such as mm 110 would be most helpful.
mm 53.96
